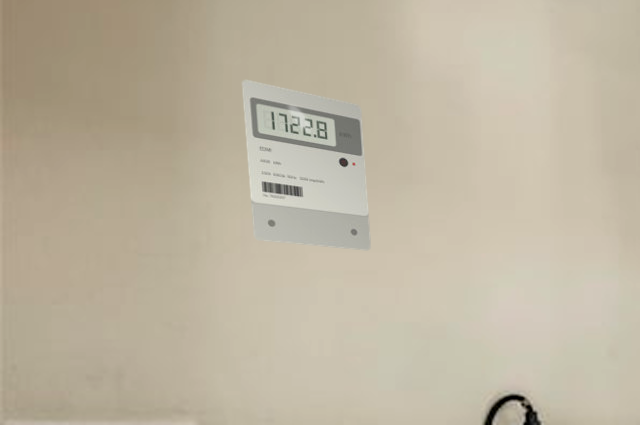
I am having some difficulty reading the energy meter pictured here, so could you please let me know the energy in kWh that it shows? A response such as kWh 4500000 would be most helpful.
kWh 1722.8
